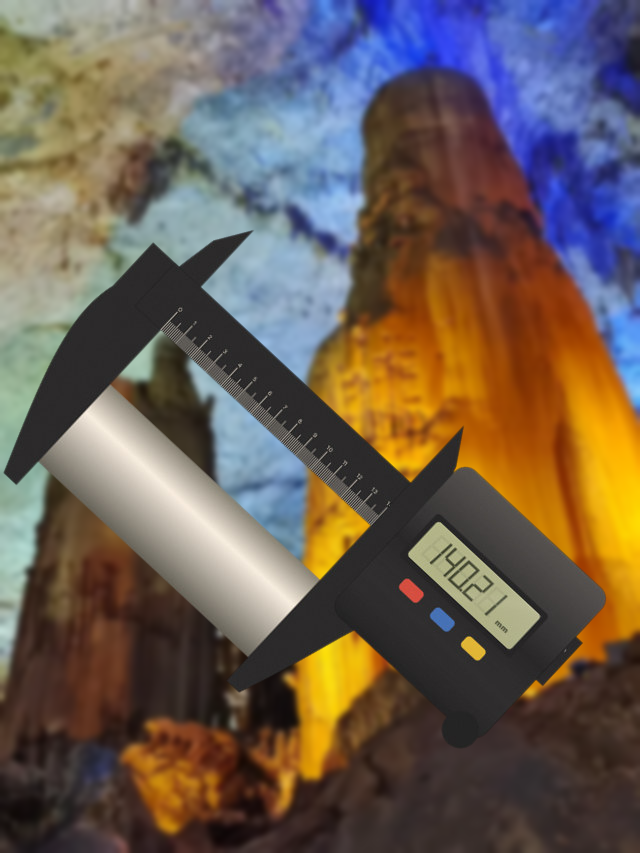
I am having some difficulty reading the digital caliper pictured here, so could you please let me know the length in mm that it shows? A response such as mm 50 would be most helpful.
mm 140.21
